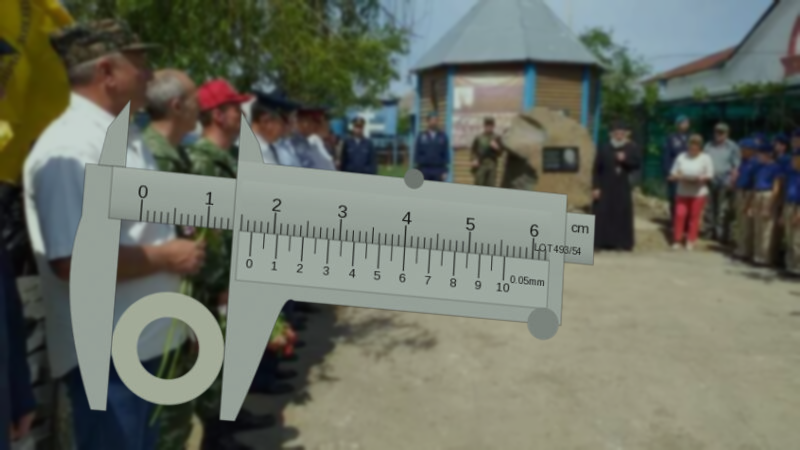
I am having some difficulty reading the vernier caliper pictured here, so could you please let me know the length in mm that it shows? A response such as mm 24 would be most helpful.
mm 16.6
